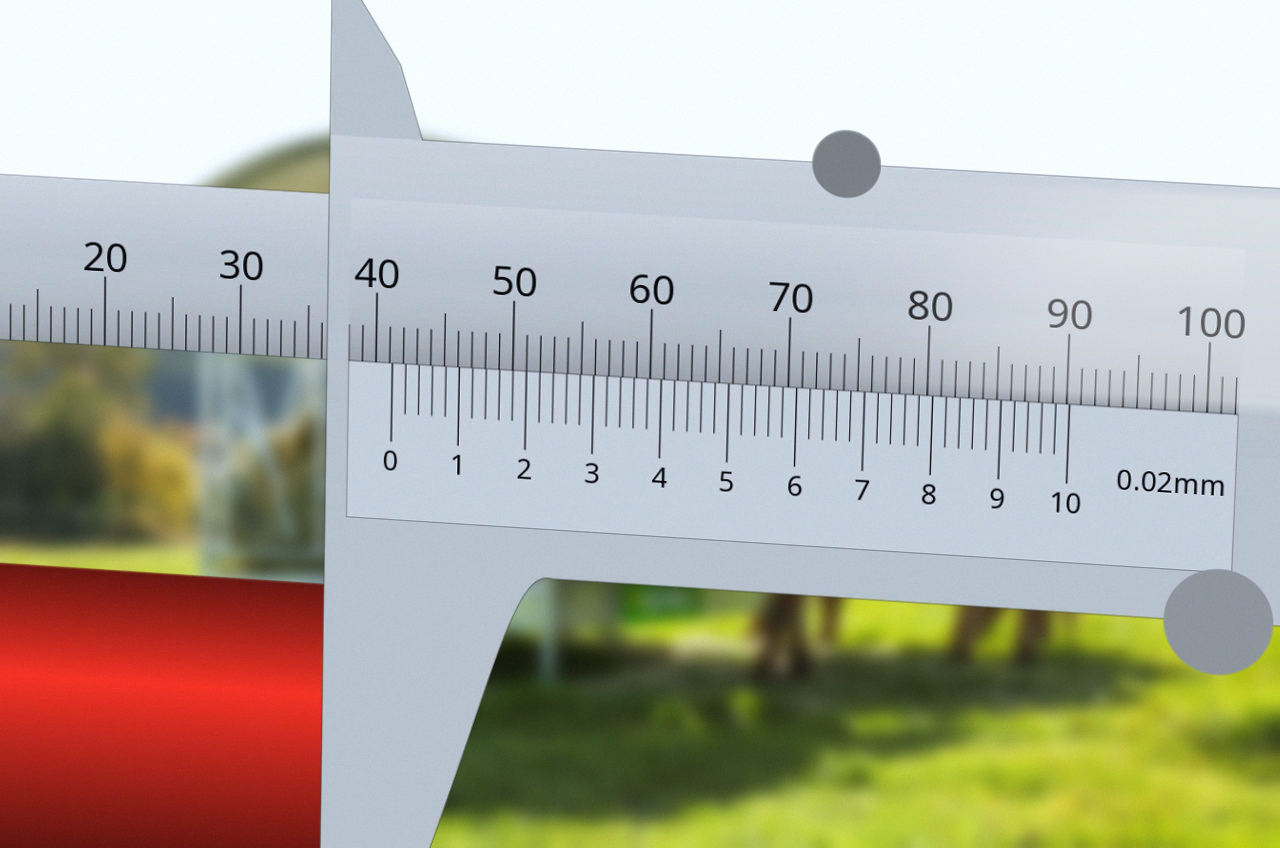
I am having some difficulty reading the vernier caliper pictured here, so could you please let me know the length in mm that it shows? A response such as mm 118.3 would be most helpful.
mm 41.2
